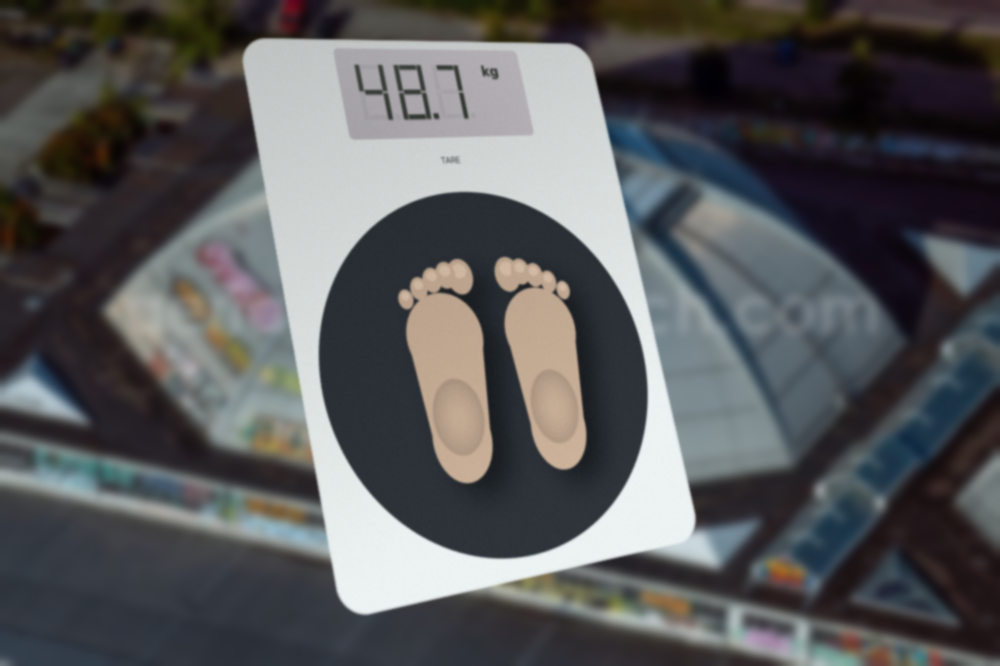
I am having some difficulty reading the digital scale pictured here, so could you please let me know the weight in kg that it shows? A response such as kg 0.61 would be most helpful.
kg 48.7
